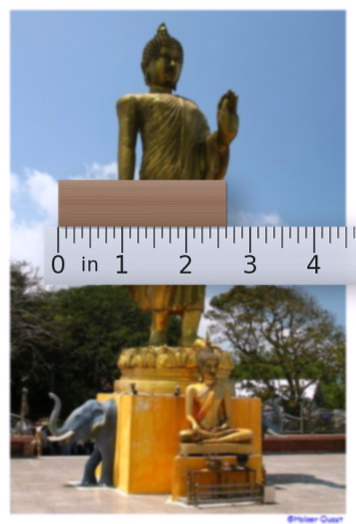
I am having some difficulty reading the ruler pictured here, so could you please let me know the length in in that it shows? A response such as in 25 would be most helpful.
in 2.625
